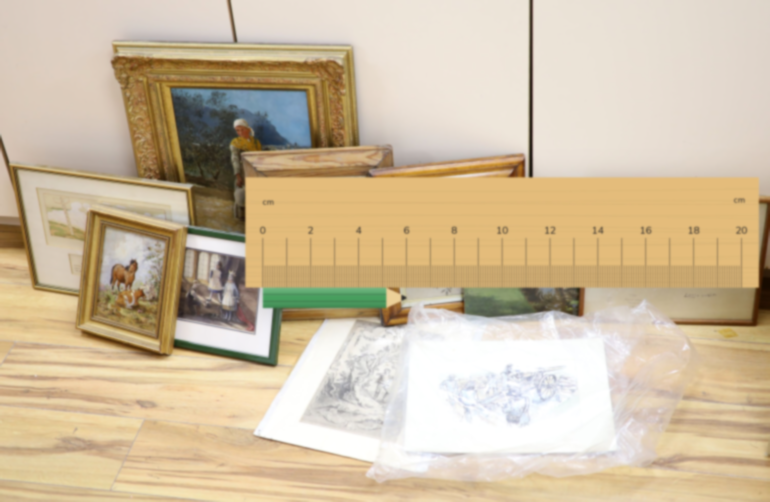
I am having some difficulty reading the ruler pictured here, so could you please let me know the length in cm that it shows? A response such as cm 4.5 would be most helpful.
cm 6
